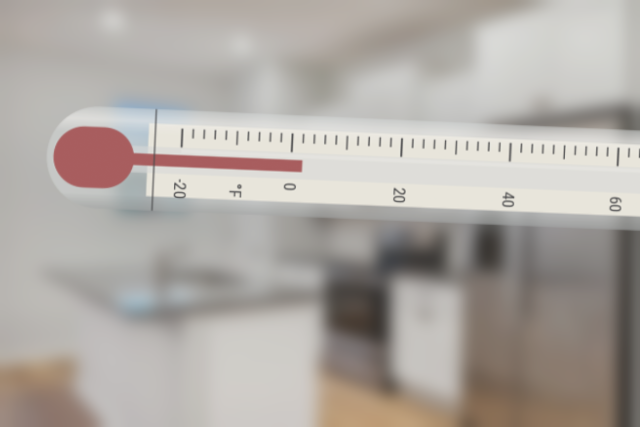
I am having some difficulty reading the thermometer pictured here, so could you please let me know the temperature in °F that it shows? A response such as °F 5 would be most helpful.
°F 2
